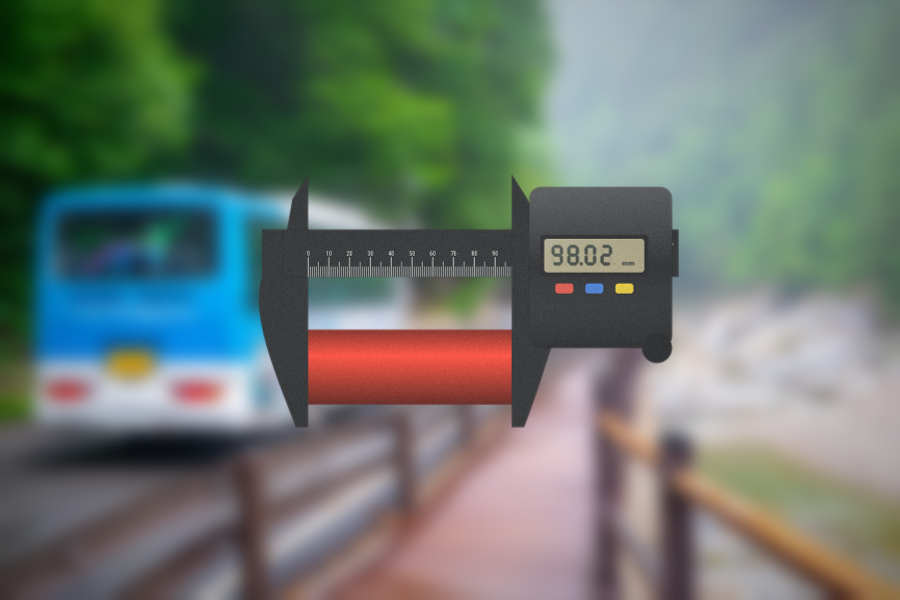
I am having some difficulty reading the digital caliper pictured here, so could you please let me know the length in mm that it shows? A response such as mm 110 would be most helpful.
mm 98.02
